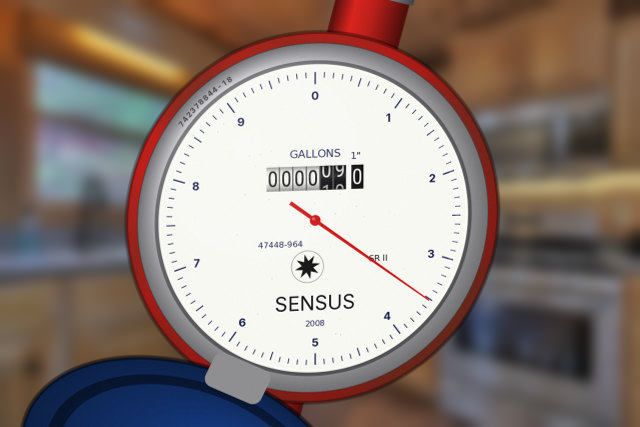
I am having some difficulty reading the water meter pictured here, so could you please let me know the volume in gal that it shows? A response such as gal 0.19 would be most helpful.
gal 93.5
